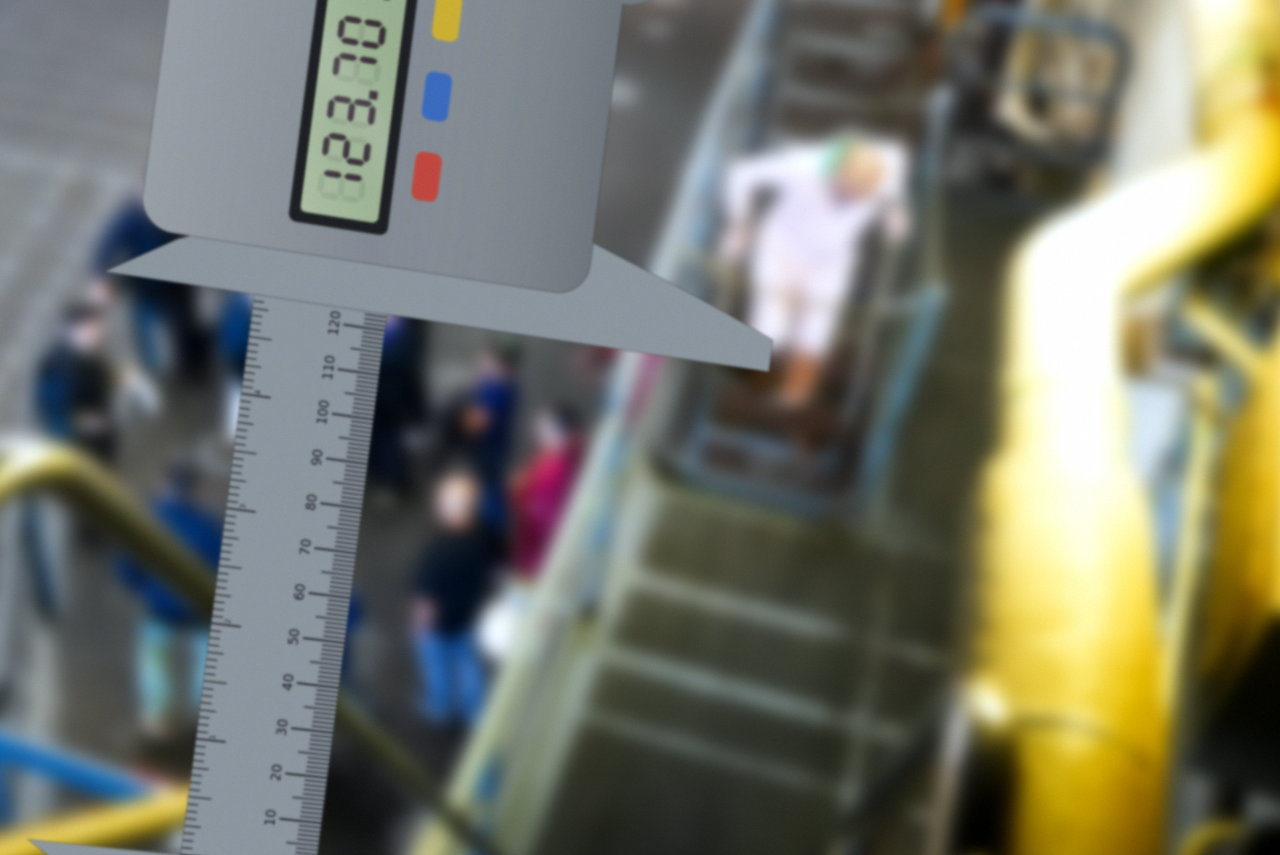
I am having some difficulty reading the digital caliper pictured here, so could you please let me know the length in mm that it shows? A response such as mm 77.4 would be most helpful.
mm 123.70
